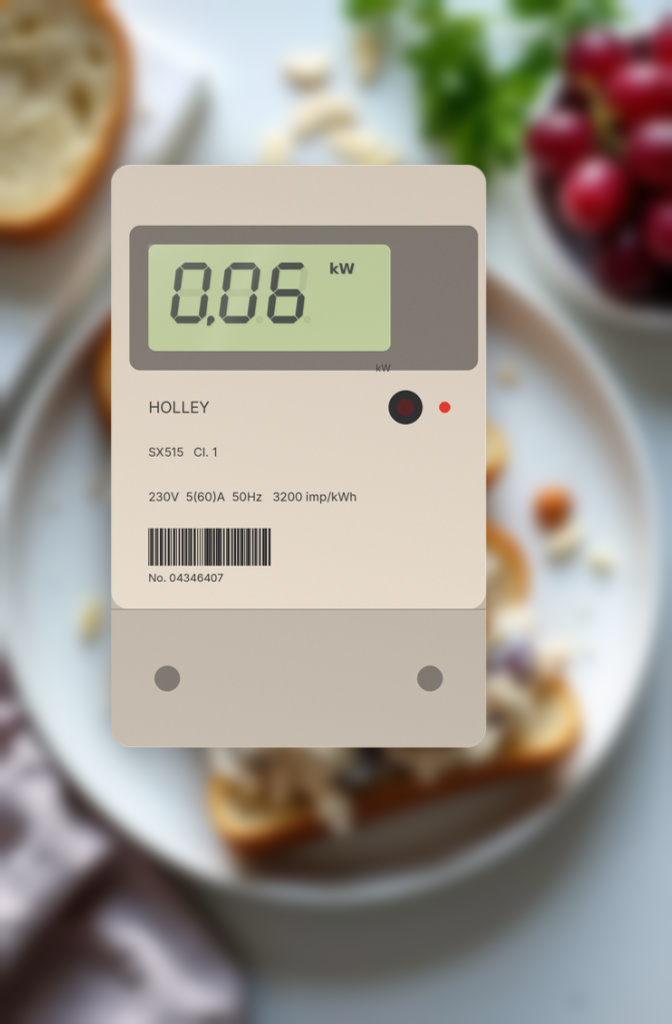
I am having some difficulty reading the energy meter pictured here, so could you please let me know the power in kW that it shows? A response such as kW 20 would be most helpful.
kW 0.06
